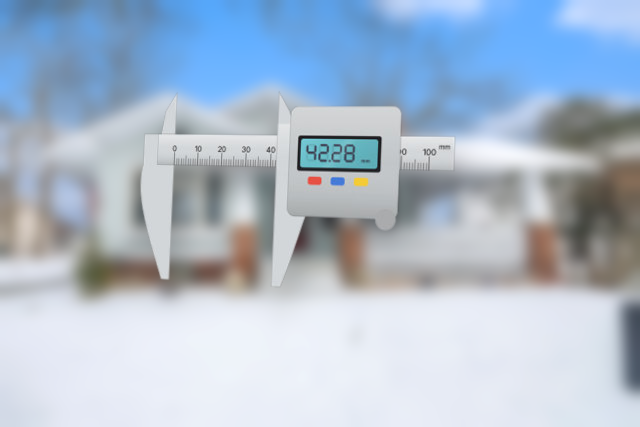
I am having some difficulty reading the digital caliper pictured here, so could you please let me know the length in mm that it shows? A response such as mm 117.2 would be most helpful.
mm 42.28
